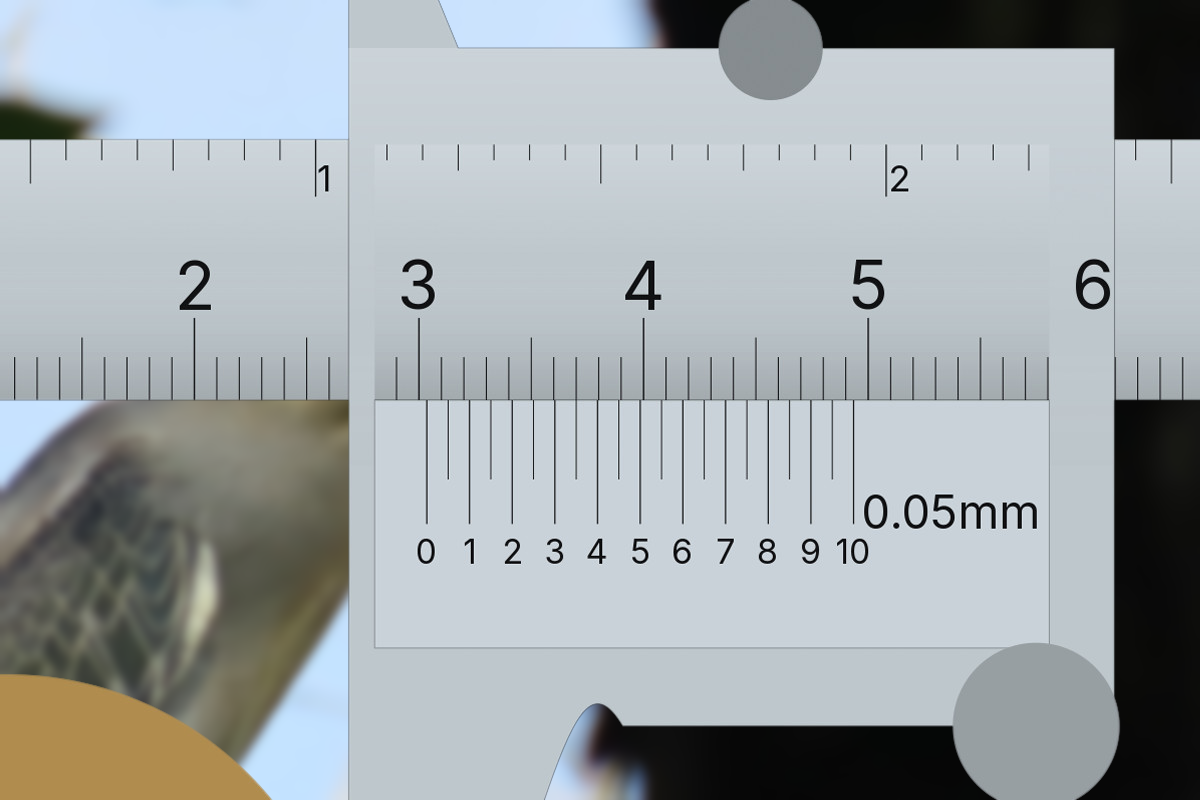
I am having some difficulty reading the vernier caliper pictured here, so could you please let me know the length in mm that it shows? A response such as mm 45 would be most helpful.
mm 30.35
